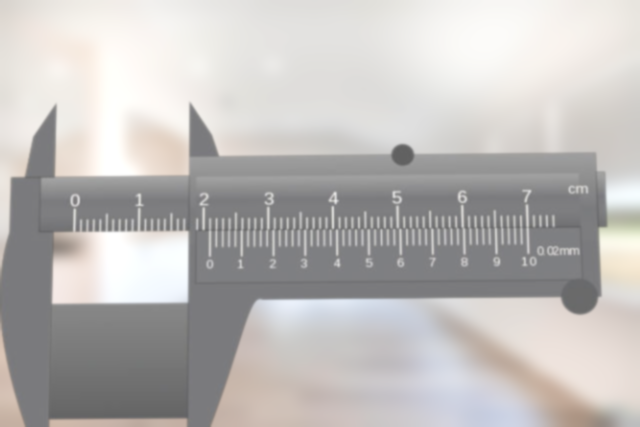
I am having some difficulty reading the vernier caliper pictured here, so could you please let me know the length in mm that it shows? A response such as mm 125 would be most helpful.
mm 21.0
